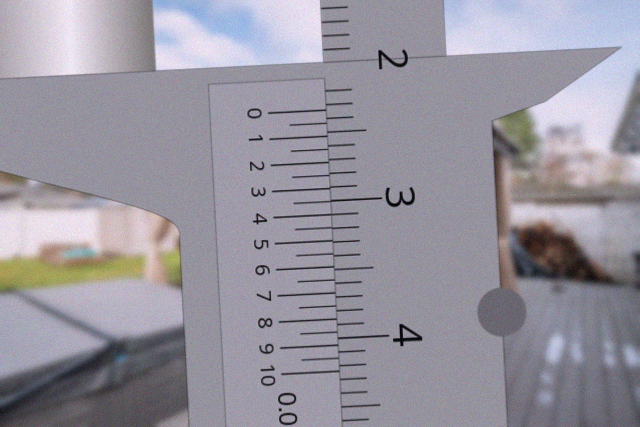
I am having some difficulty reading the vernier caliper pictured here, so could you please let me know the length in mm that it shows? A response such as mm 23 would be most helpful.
mm 23.4
